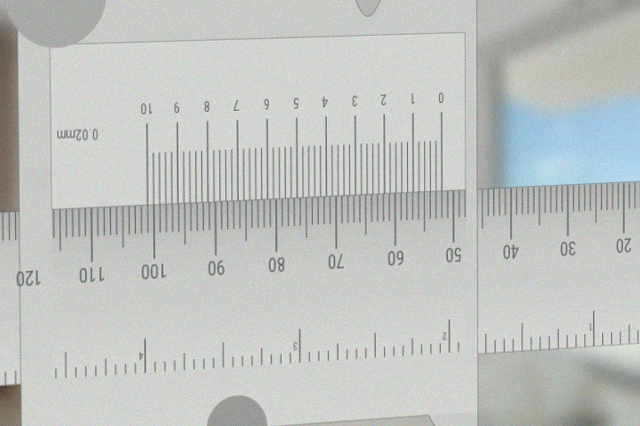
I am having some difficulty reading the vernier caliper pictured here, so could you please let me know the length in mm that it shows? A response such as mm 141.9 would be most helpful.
mm 52.0
